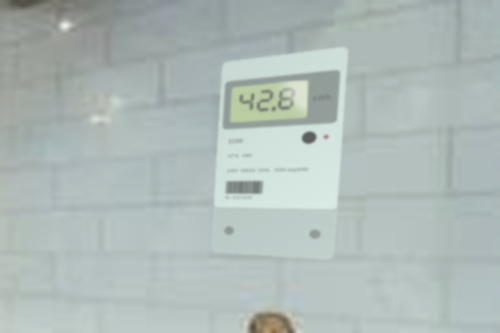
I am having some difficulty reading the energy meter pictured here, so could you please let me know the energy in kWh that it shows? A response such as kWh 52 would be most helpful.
kWh 42.8
